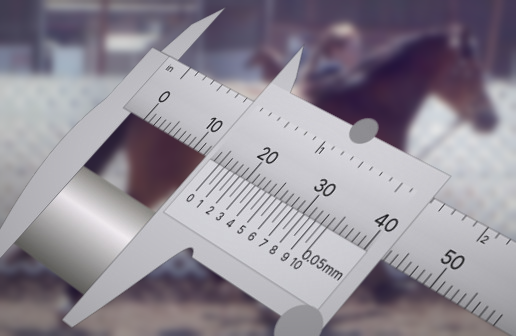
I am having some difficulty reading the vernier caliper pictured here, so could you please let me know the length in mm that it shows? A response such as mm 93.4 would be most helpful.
mm 15.0
